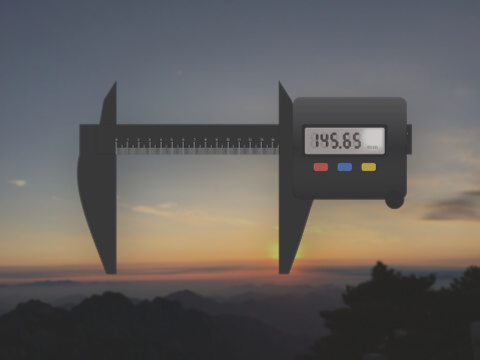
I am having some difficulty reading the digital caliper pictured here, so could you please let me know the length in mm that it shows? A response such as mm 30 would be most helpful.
mm 145.65
